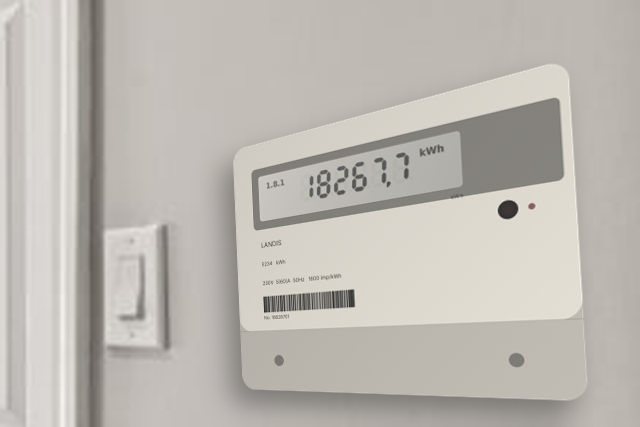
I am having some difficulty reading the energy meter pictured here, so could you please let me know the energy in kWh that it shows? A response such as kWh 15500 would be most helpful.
kWh 18267.7
